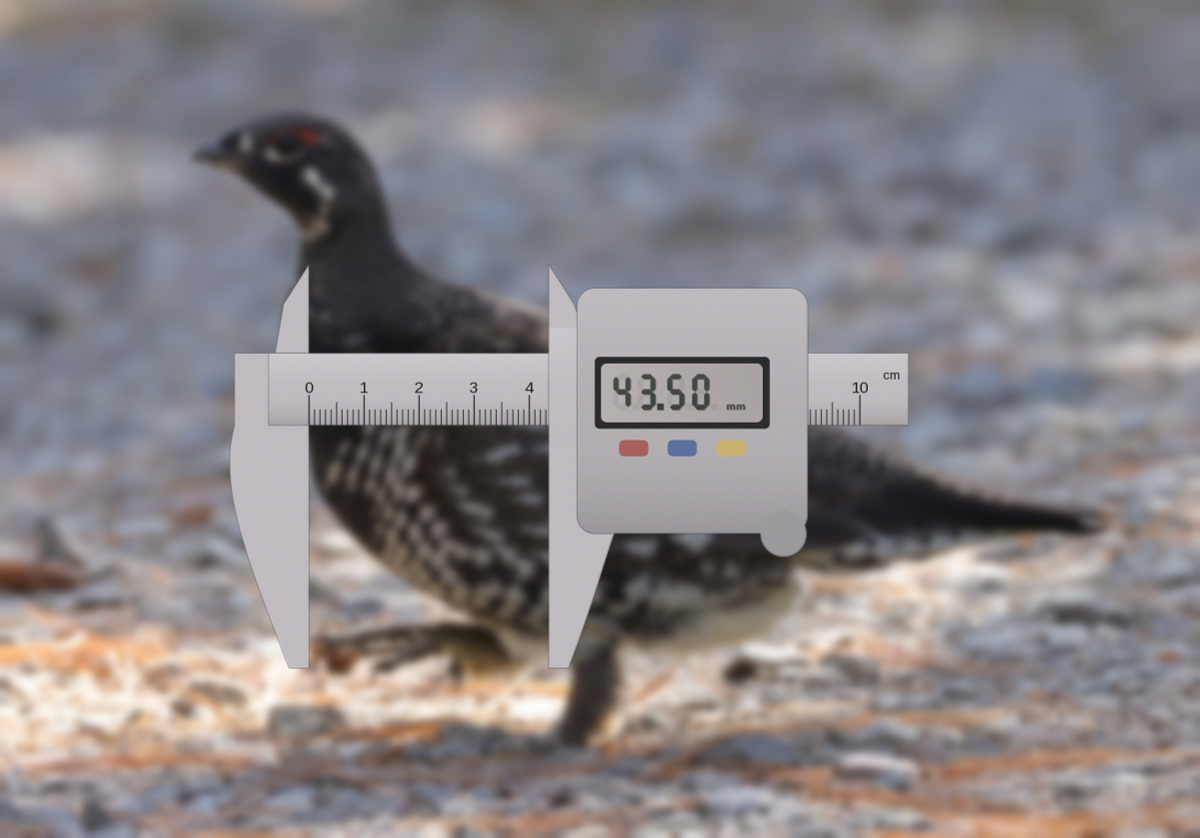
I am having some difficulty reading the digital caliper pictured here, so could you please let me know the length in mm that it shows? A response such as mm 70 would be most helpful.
mm 43.50
